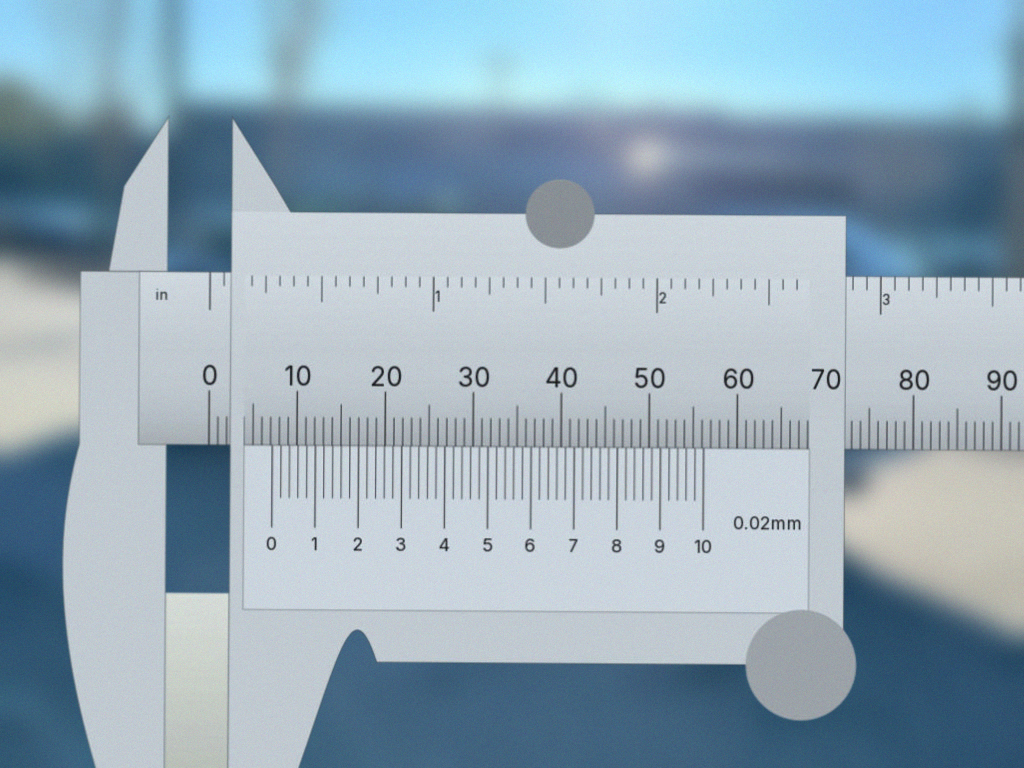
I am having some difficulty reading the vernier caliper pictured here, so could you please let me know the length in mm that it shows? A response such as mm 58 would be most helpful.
mm 7.2
